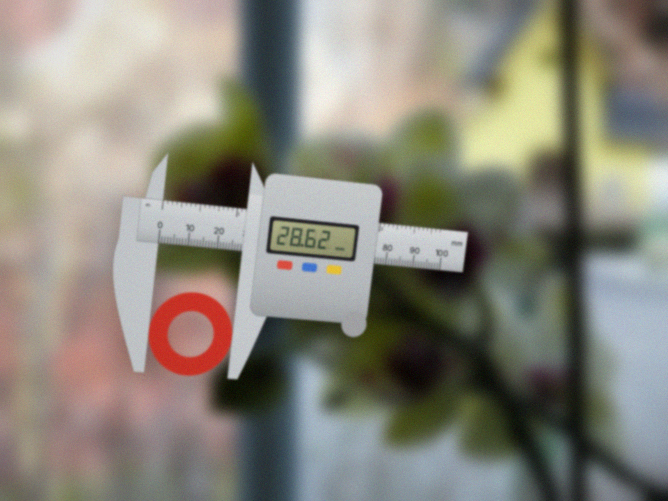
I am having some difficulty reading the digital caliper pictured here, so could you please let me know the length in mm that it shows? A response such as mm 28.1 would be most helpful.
mm 28.62
